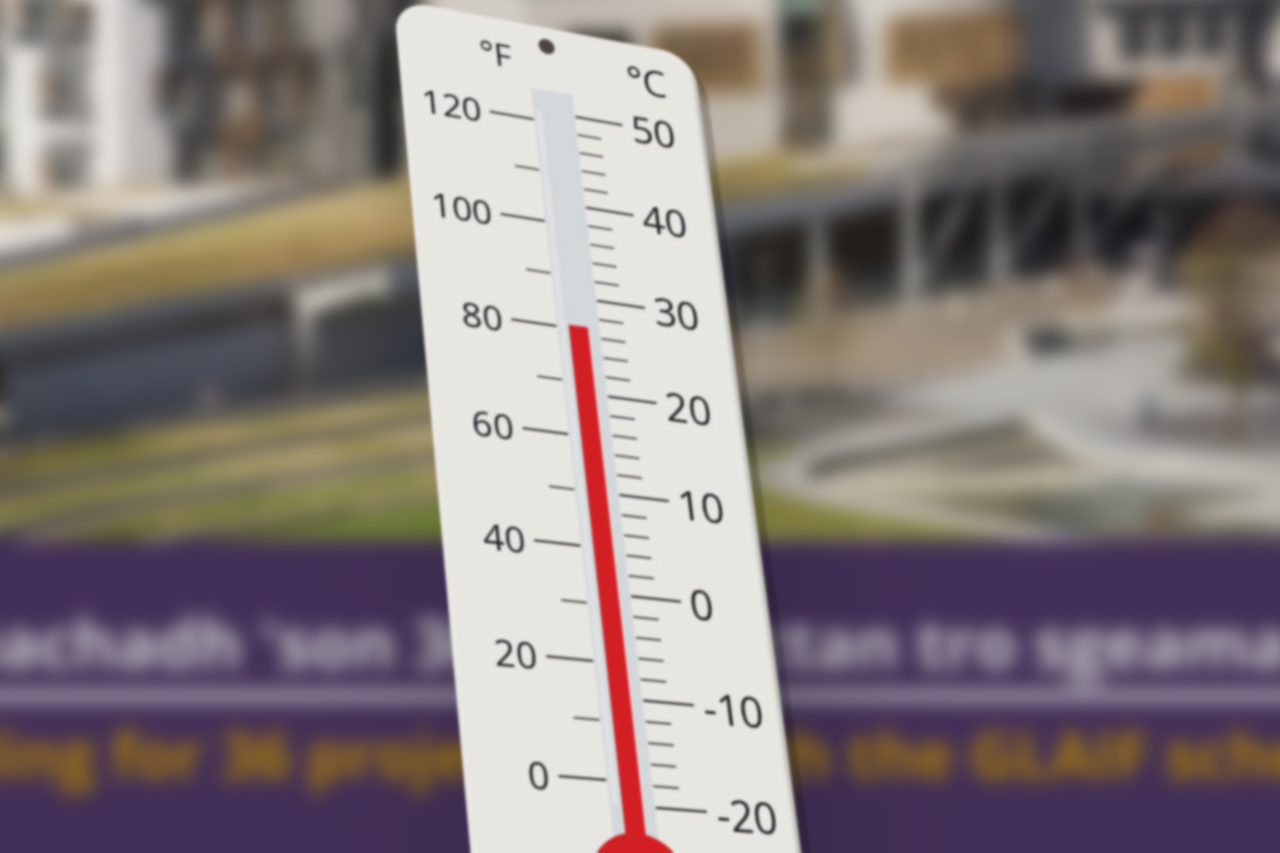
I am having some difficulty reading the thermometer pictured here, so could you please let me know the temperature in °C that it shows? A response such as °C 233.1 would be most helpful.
°C 27
